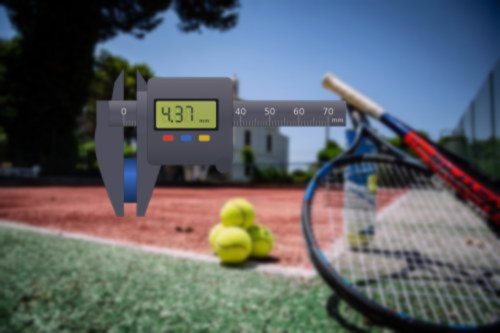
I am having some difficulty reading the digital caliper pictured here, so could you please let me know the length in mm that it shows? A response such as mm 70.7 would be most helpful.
mm 4.37
